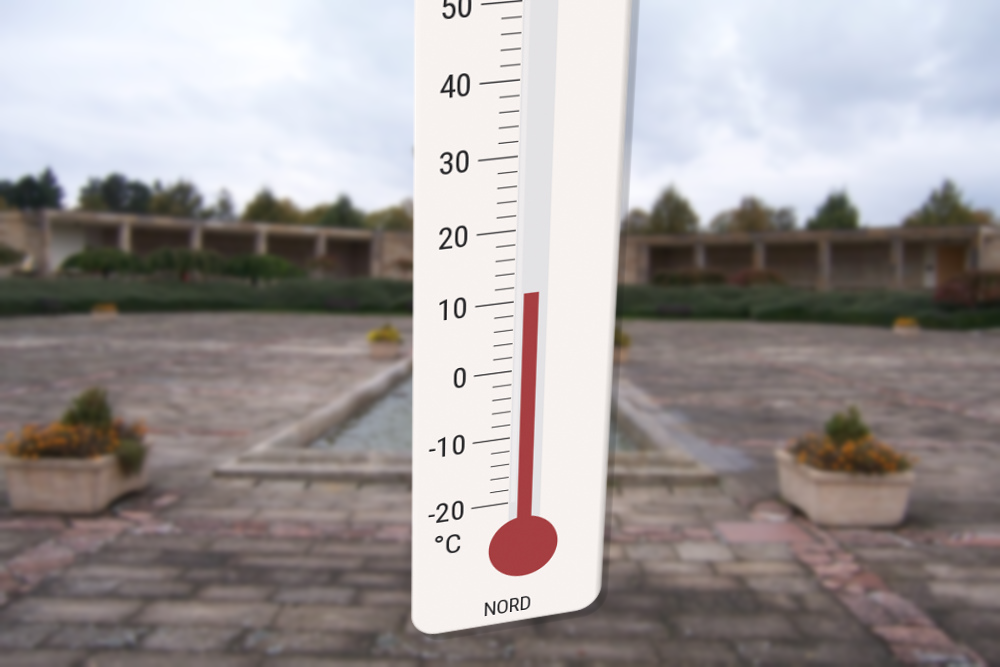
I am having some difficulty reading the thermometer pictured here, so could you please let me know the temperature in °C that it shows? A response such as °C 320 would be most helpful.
°C 11
